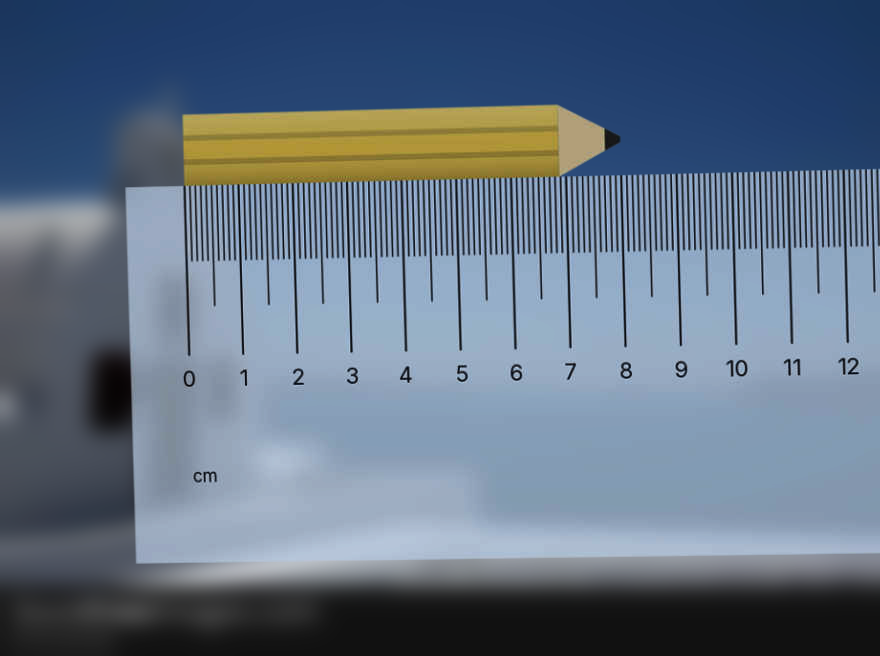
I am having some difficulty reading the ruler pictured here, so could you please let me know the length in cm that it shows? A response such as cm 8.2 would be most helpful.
cm 8
